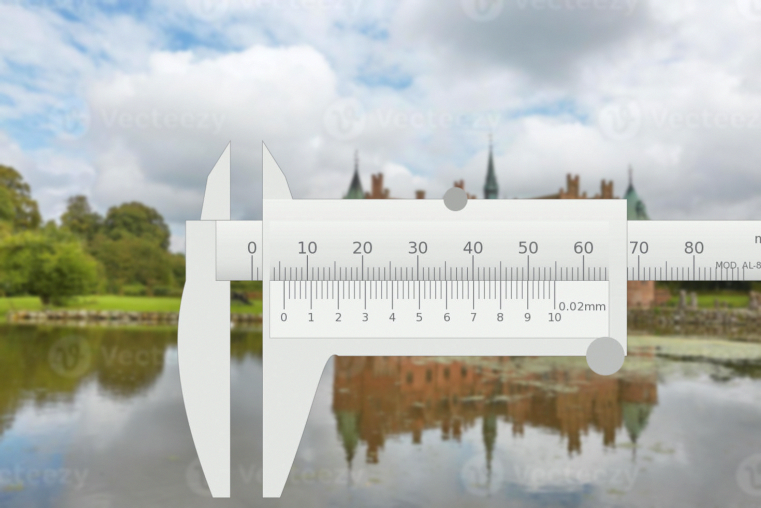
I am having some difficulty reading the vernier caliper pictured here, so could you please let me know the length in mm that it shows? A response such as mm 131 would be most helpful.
mm 5.8
